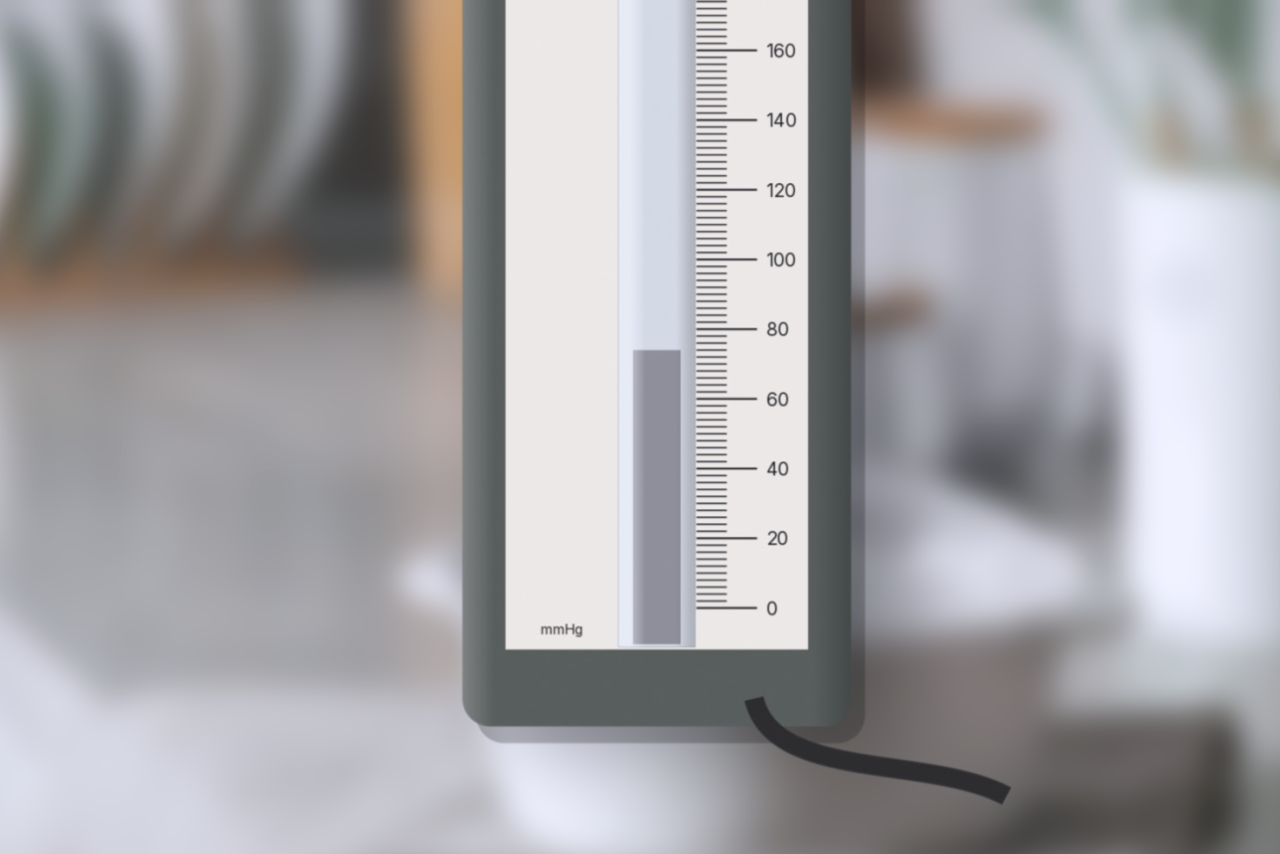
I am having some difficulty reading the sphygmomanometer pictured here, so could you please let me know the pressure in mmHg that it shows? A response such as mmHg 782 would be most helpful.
mmHg 74
